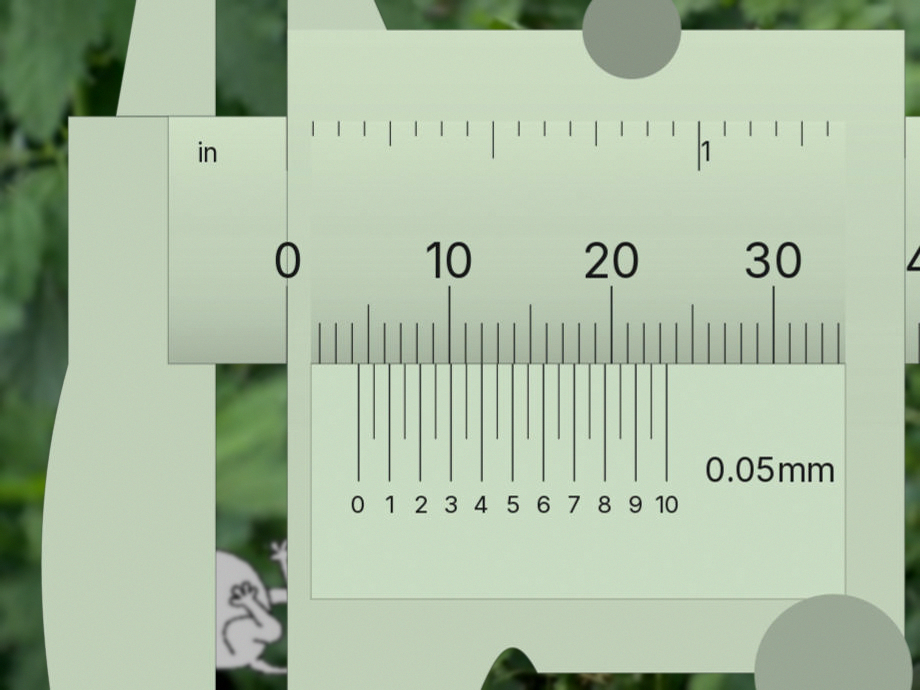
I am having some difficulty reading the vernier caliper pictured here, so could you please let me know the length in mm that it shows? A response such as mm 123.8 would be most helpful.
mm 4.4
